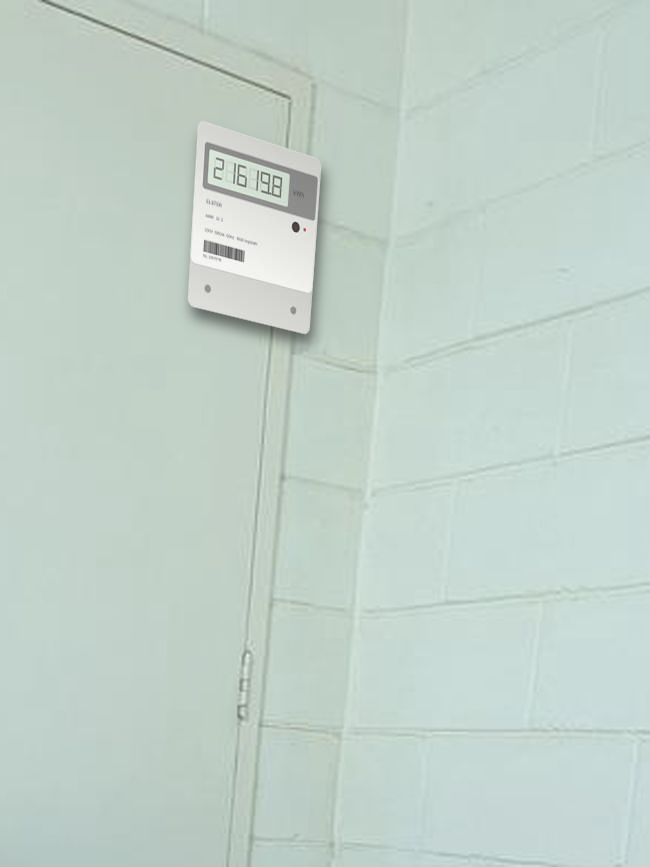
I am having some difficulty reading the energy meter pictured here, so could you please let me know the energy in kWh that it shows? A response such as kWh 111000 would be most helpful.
kWh 21619.8
